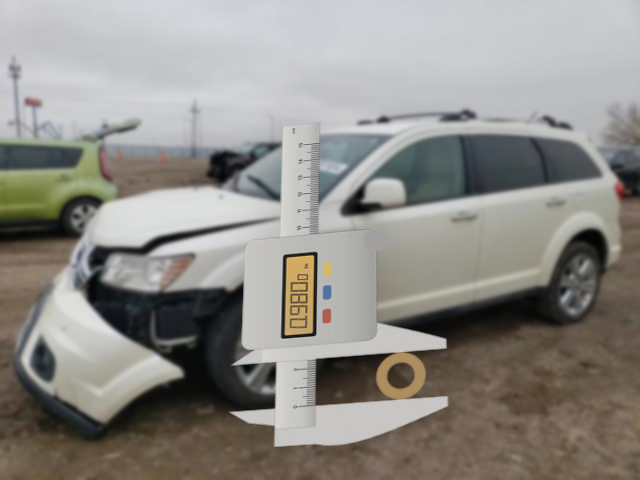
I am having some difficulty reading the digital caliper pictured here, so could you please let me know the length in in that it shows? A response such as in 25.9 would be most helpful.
in 0.9800
